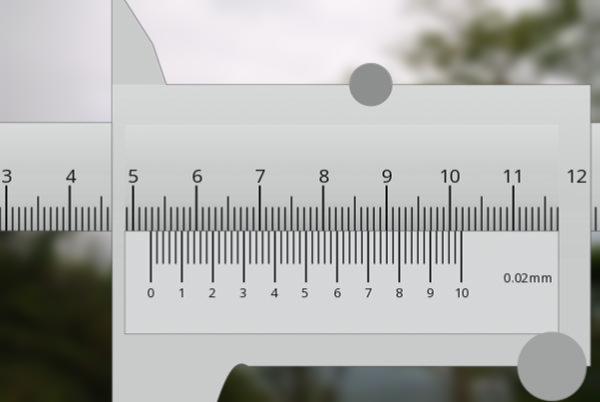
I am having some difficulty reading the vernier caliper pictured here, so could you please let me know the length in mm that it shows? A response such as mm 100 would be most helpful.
mm 52.8
